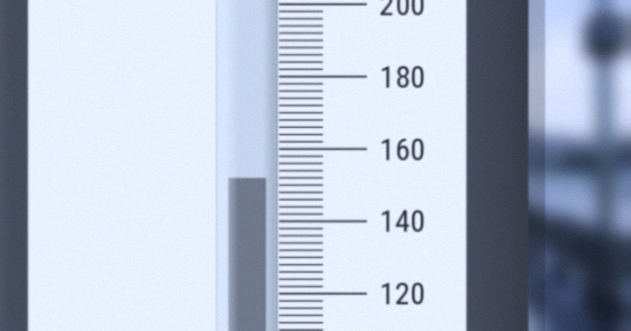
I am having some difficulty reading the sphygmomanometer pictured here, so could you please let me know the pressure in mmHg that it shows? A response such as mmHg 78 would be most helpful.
mmHg 152
